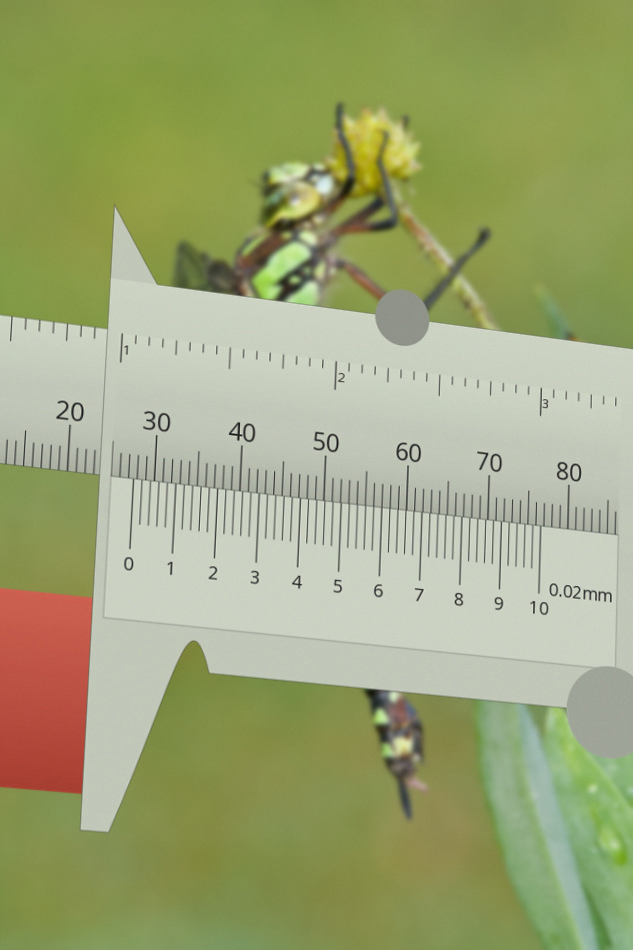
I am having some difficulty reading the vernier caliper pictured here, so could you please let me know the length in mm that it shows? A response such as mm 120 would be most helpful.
mm 27.6
